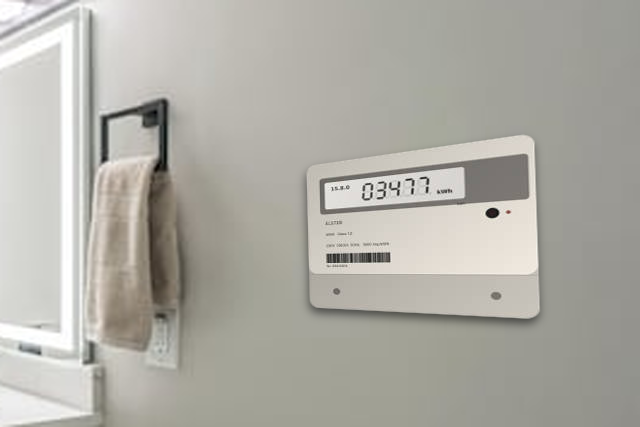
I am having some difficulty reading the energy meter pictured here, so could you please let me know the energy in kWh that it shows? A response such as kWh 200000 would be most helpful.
kWh 3477
